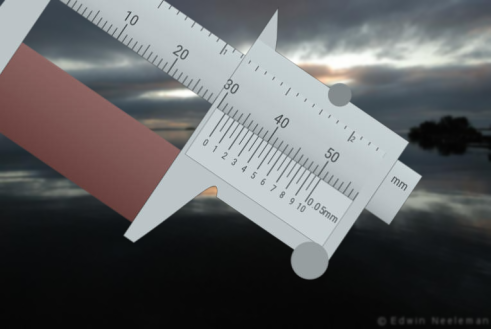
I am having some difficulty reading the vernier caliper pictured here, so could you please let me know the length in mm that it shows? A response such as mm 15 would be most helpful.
mm 31.6
